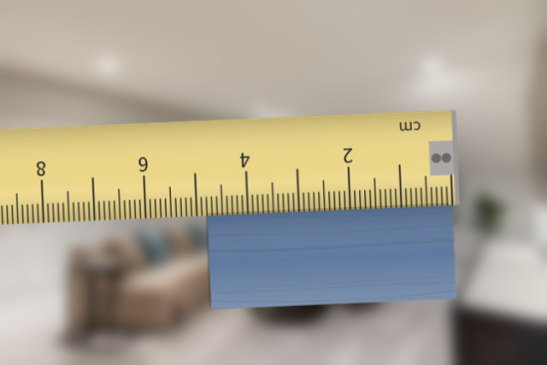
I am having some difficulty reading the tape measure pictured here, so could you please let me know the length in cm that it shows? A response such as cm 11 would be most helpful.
cm 4.8
